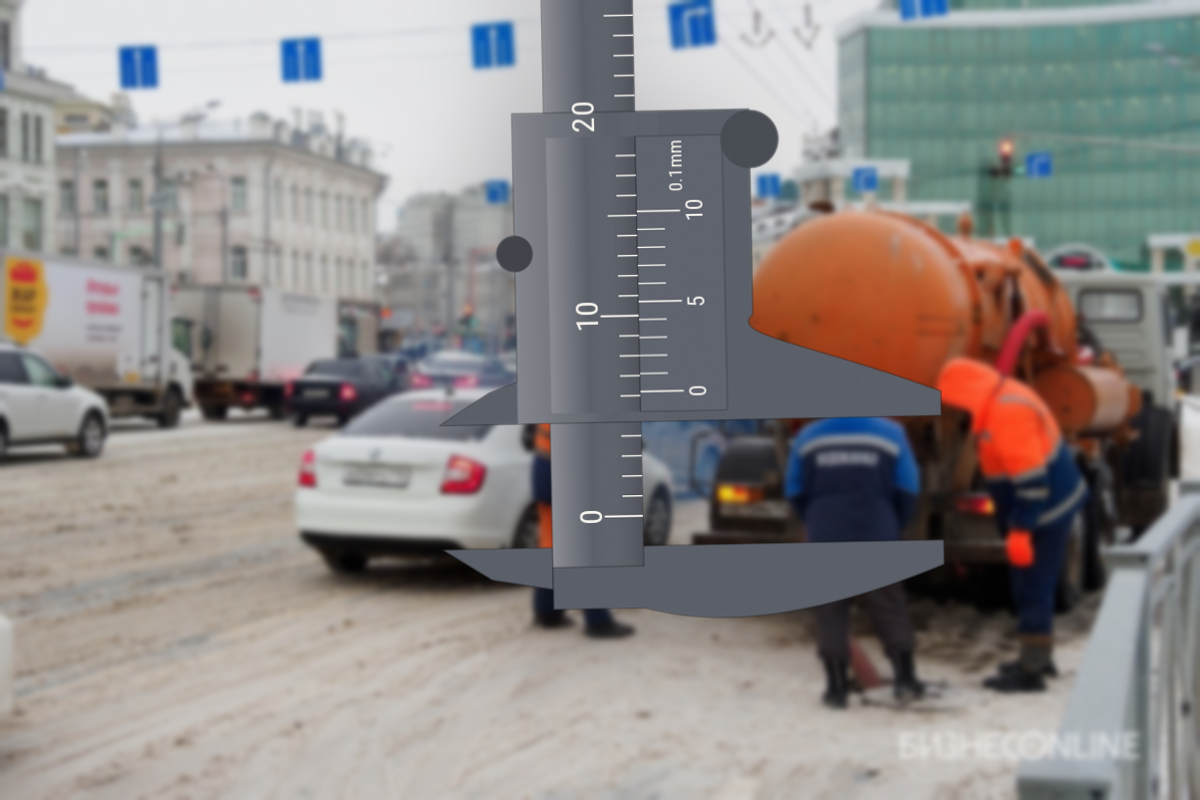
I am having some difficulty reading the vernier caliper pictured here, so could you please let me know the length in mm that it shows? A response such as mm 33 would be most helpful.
mm 6.2
